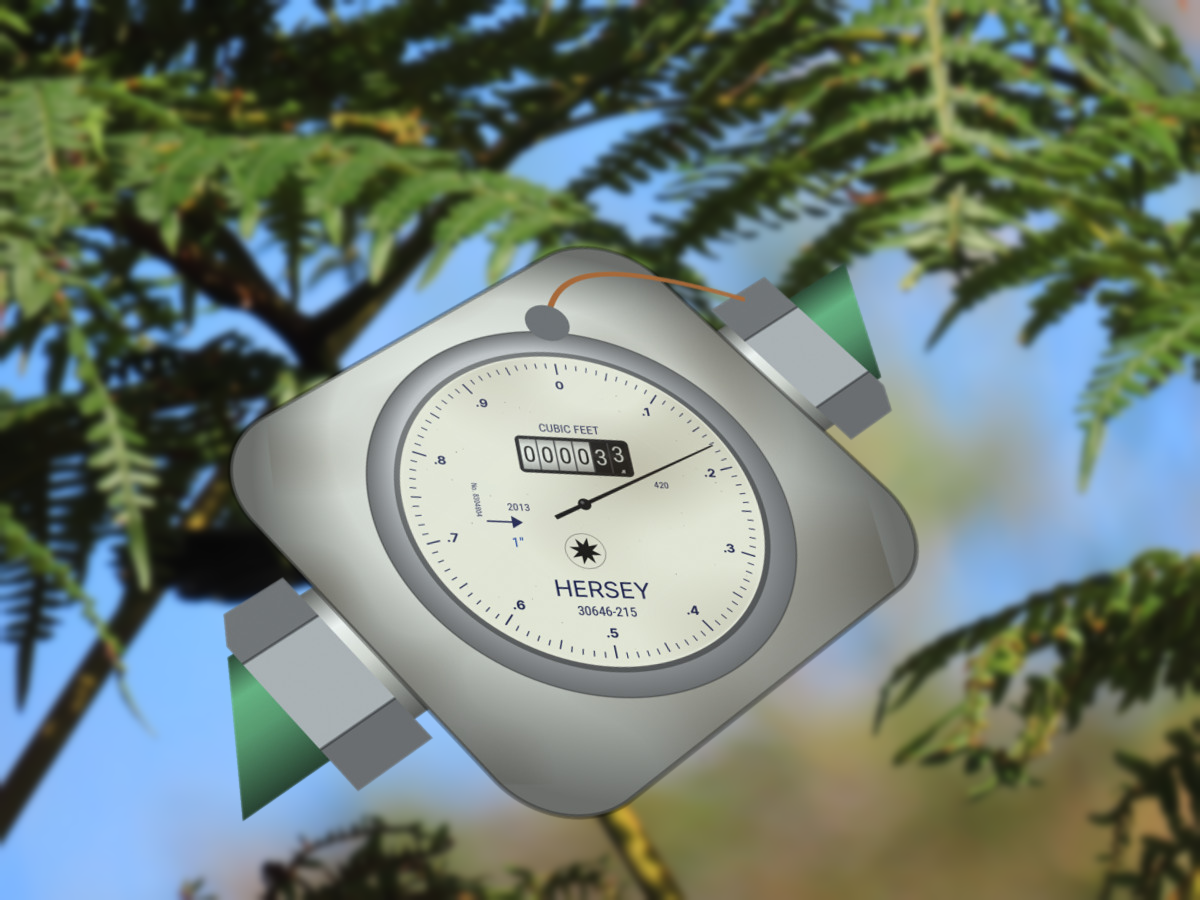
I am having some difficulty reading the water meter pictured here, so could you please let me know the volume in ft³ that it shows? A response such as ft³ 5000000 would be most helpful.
ft³ 33.17
